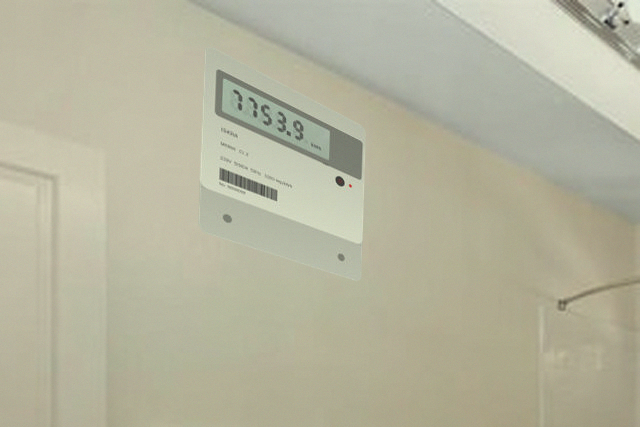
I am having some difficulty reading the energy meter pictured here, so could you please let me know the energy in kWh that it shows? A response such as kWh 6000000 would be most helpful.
kWh 7753.9
